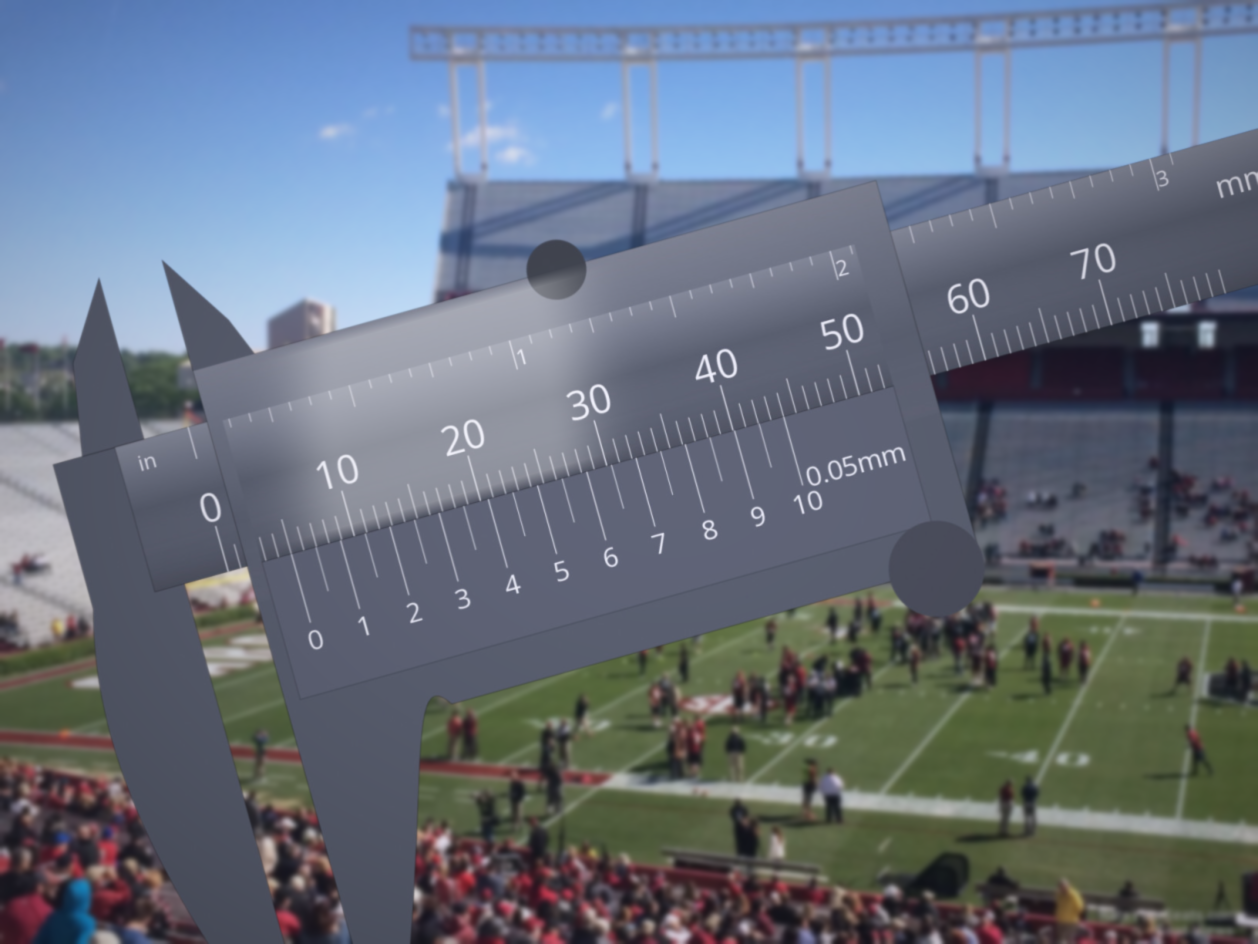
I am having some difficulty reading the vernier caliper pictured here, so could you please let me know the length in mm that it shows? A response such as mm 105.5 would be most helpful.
mm 5.0
